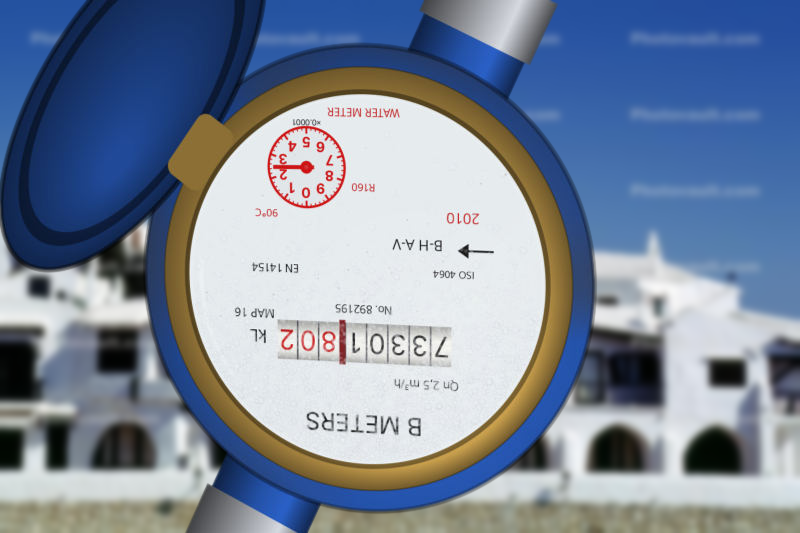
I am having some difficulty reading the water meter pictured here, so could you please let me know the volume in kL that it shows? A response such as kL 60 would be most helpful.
kL 73301.8022
